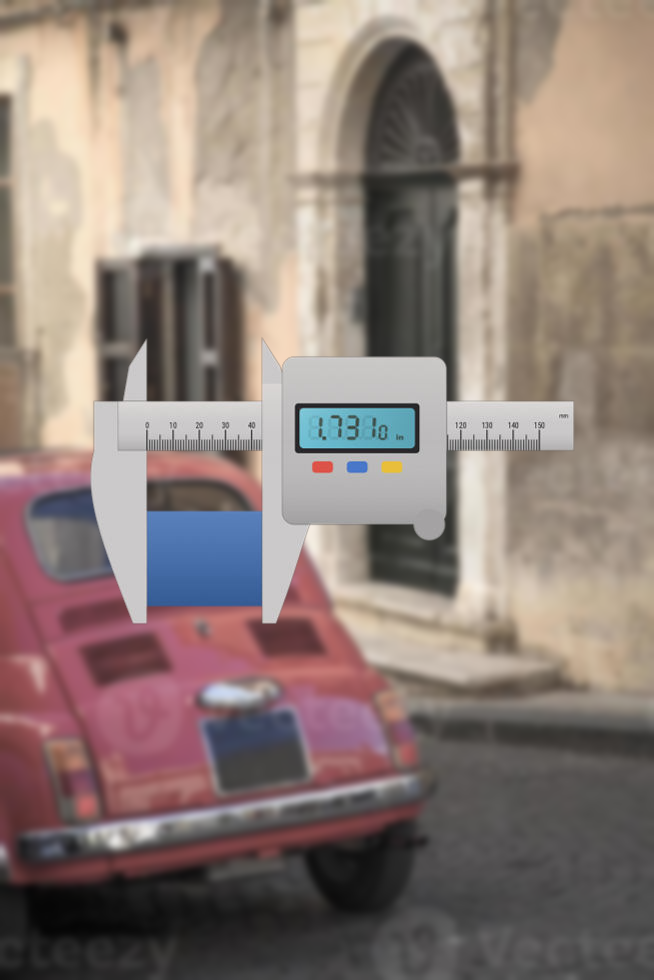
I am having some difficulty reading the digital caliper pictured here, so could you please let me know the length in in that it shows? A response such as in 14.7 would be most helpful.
in 1.7310
